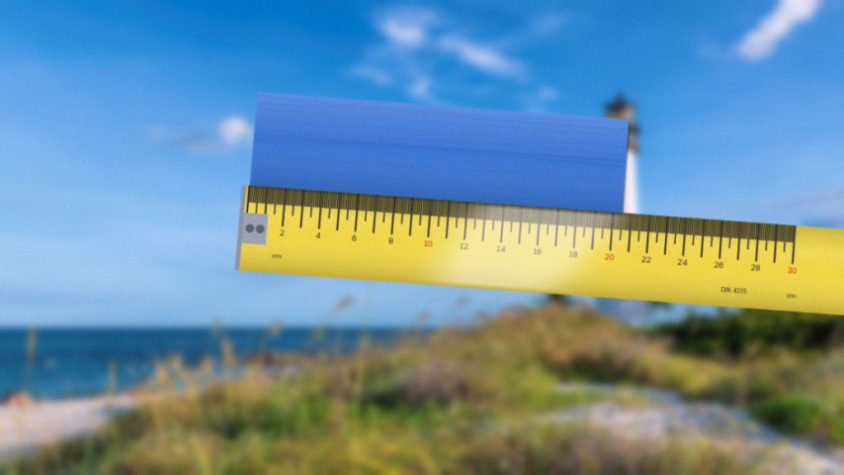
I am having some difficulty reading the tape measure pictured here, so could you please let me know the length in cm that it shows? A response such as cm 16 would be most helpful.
cm 20.5
